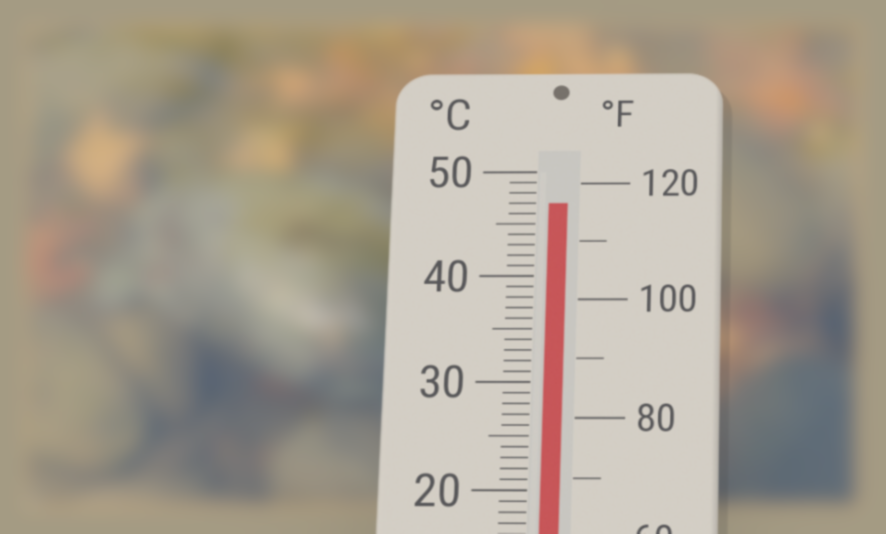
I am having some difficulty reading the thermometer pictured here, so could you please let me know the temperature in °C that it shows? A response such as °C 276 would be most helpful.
°C 47
